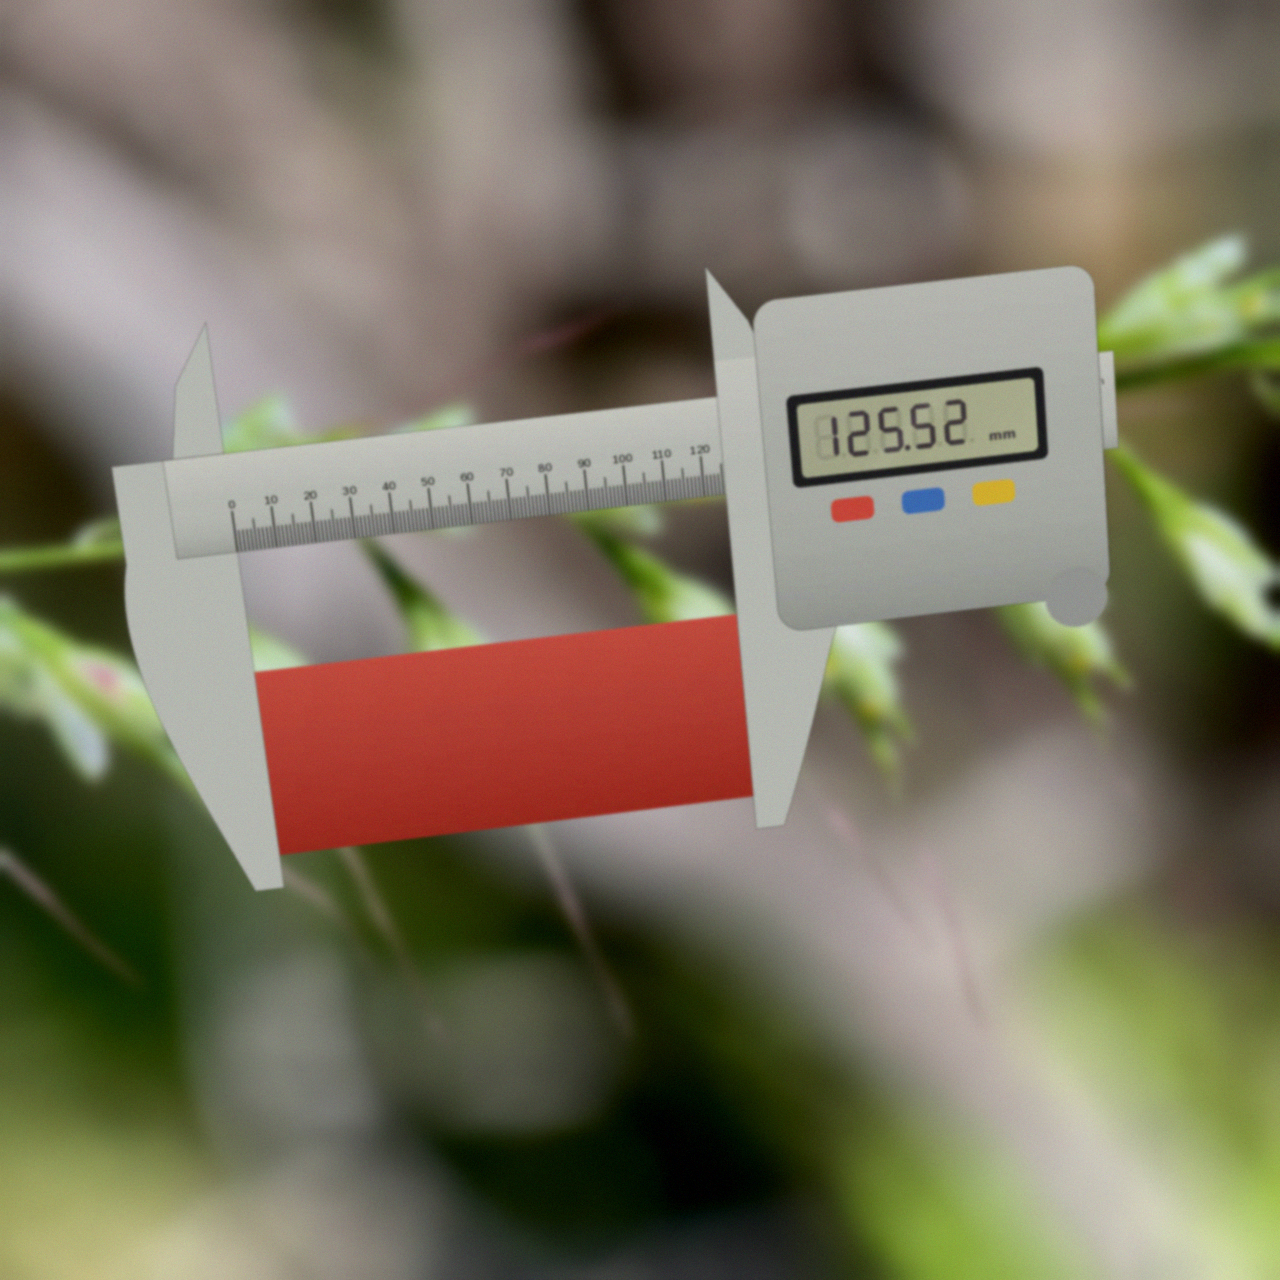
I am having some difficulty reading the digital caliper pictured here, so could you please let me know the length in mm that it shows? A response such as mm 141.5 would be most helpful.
mm 125.52
